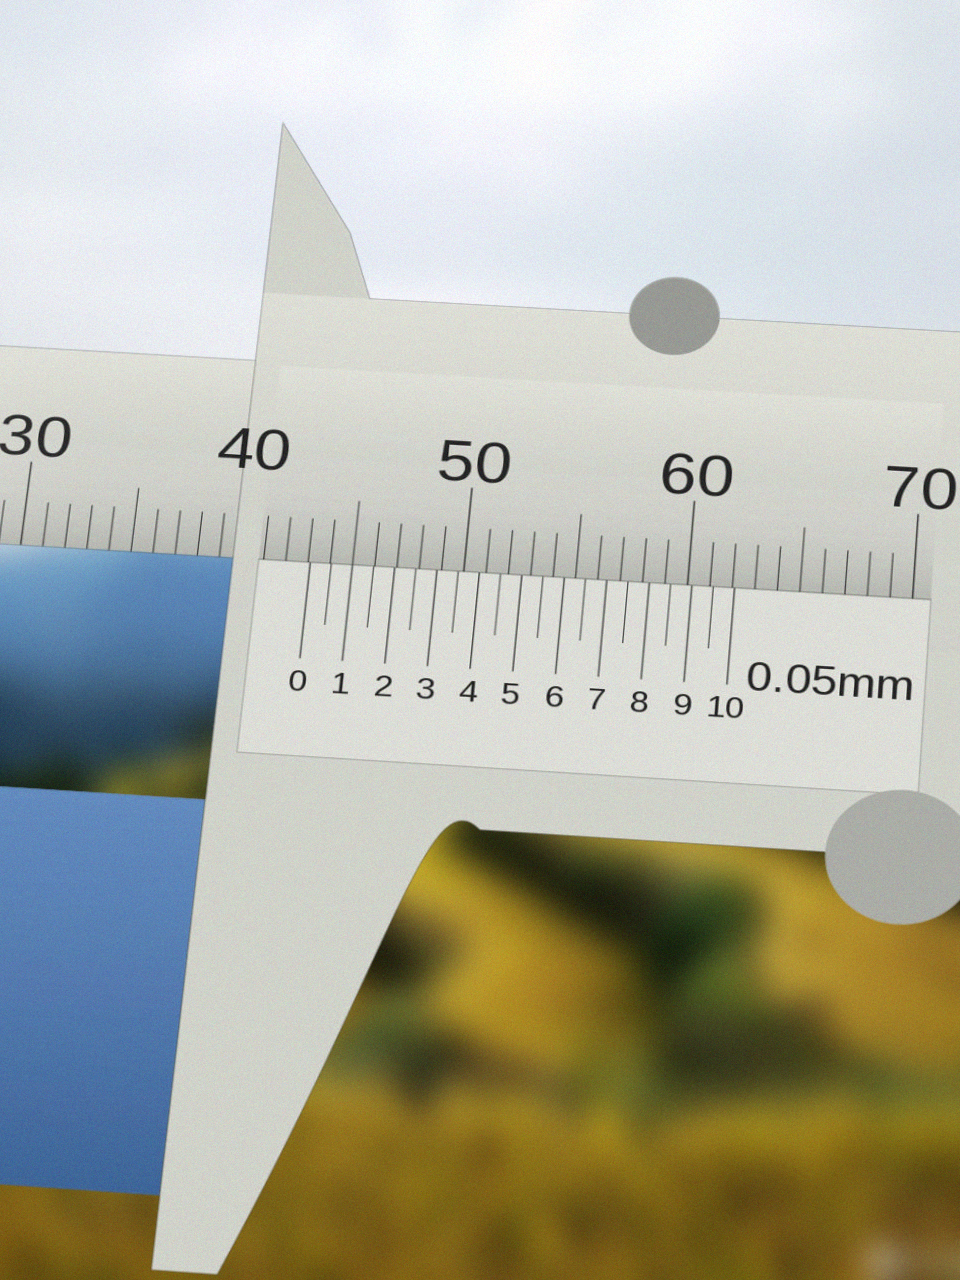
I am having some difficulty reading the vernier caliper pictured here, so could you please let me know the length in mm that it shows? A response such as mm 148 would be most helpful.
mm 43.1
